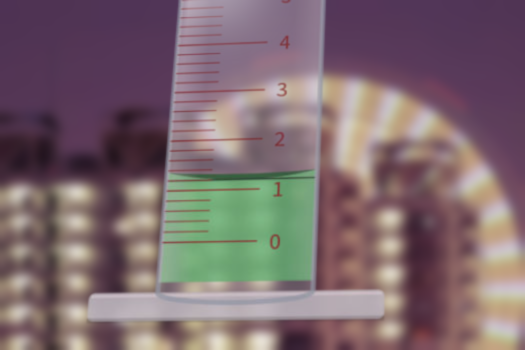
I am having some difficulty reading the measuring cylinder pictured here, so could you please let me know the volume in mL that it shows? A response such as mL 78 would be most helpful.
mL 1.2
